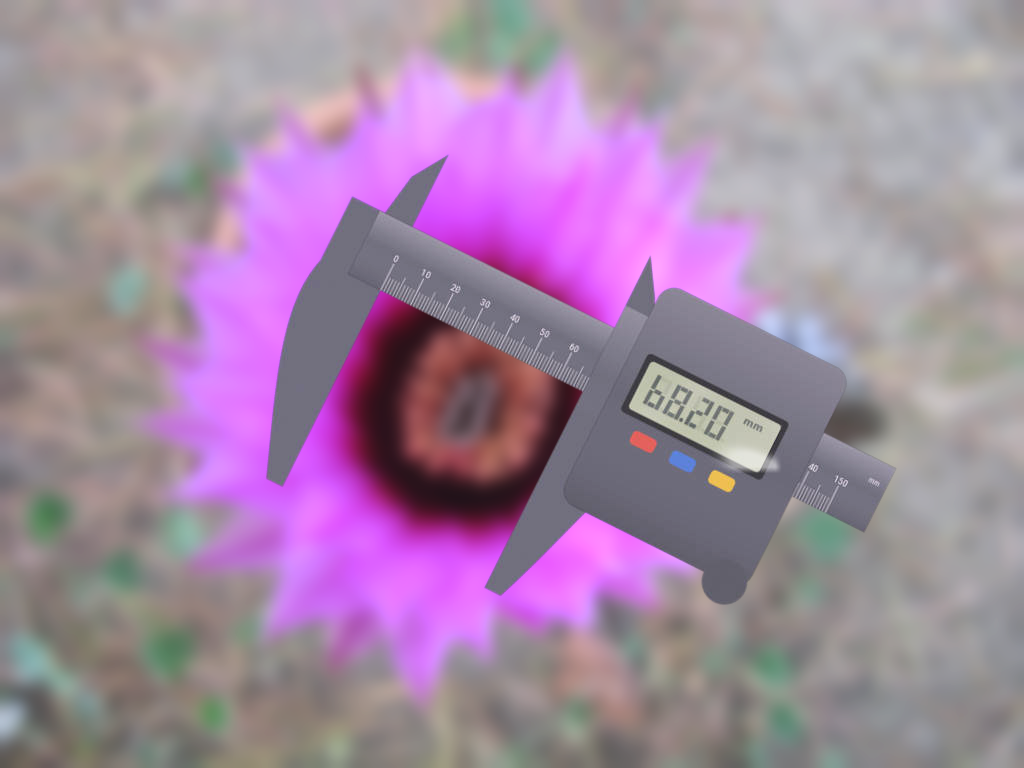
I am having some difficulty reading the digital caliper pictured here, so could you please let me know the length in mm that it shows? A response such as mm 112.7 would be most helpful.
mm 68.20
